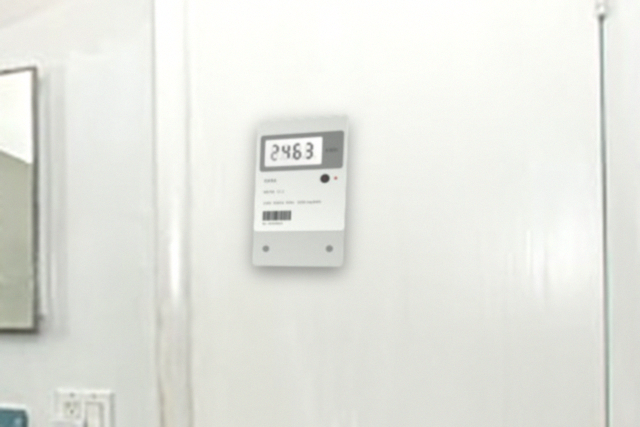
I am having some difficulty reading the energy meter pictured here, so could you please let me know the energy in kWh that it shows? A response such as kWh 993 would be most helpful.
kWh 2463
